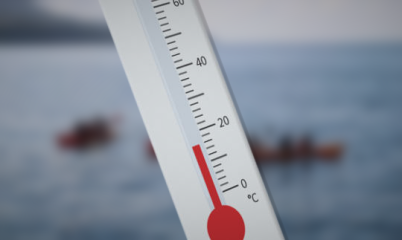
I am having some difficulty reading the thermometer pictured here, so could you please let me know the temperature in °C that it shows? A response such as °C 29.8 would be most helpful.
°C 16
